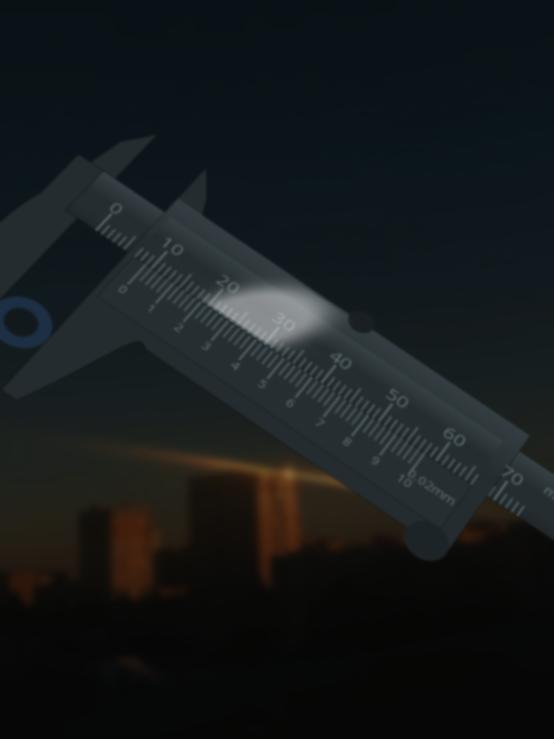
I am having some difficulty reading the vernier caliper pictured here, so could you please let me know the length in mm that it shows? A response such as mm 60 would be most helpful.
mm 9.0
